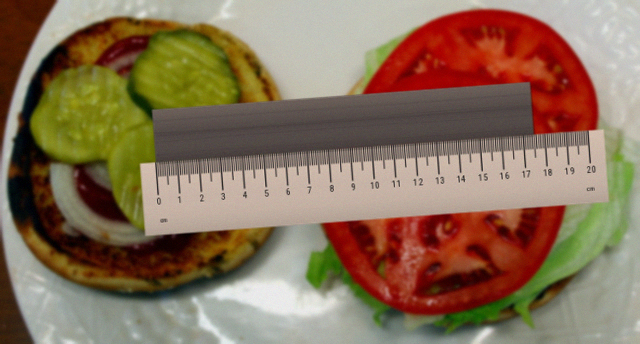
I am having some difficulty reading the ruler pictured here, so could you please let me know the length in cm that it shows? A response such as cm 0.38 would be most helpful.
cm 17.5
